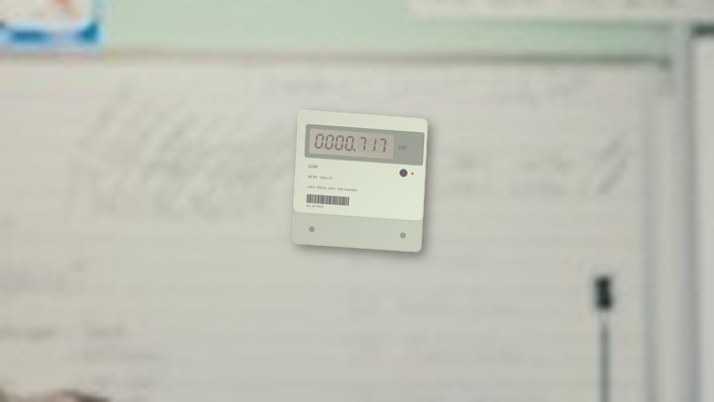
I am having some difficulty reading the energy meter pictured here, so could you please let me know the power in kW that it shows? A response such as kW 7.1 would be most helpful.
kW 0.717
